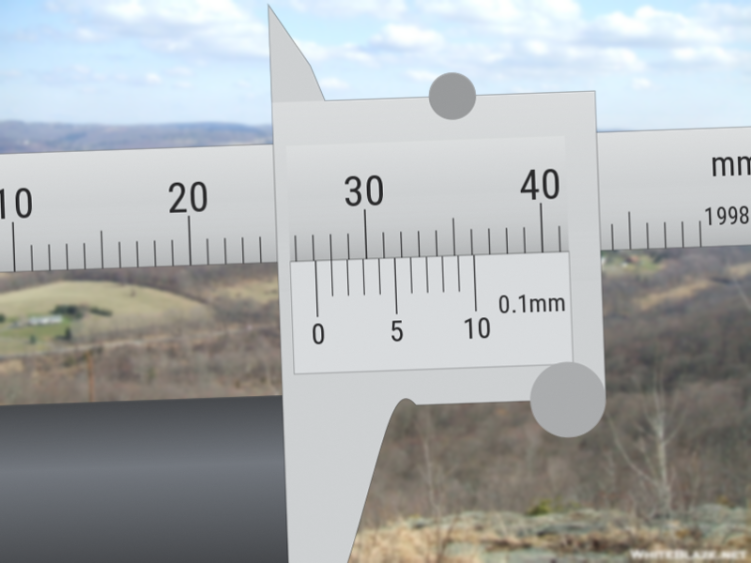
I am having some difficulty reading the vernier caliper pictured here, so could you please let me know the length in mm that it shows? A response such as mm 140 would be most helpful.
mm 27.1
